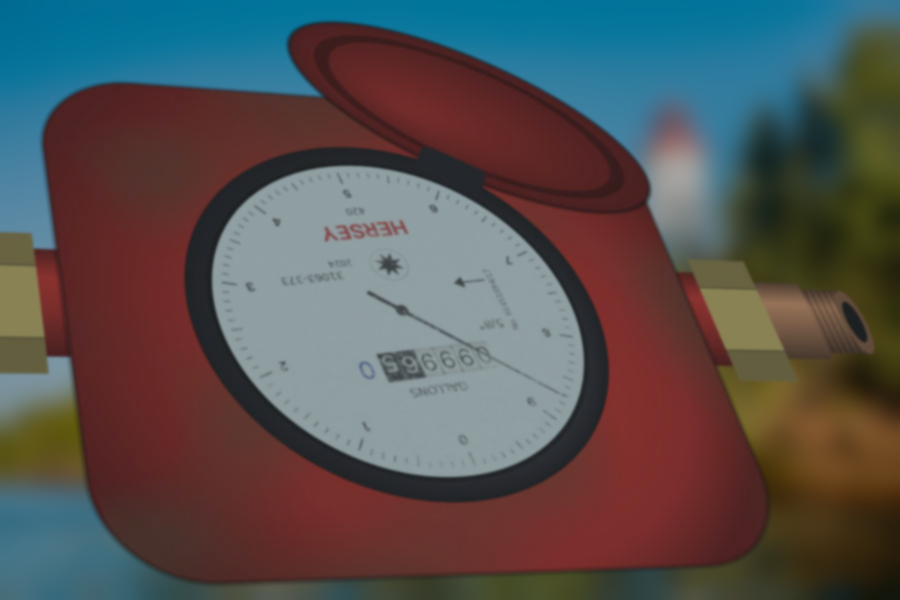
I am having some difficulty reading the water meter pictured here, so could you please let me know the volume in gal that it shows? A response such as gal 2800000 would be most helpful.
gal 999648.7
